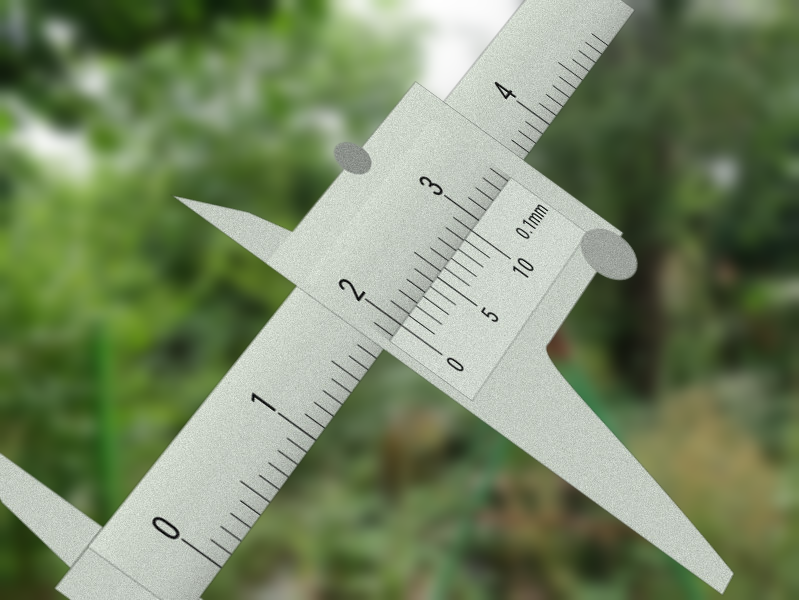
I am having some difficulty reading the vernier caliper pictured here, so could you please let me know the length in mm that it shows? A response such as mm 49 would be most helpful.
mm 20.0
